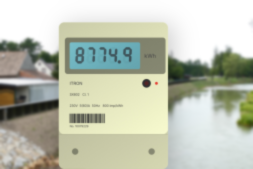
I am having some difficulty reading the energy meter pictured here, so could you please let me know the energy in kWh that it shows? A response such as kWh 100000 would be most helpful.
kWh 8774.9
